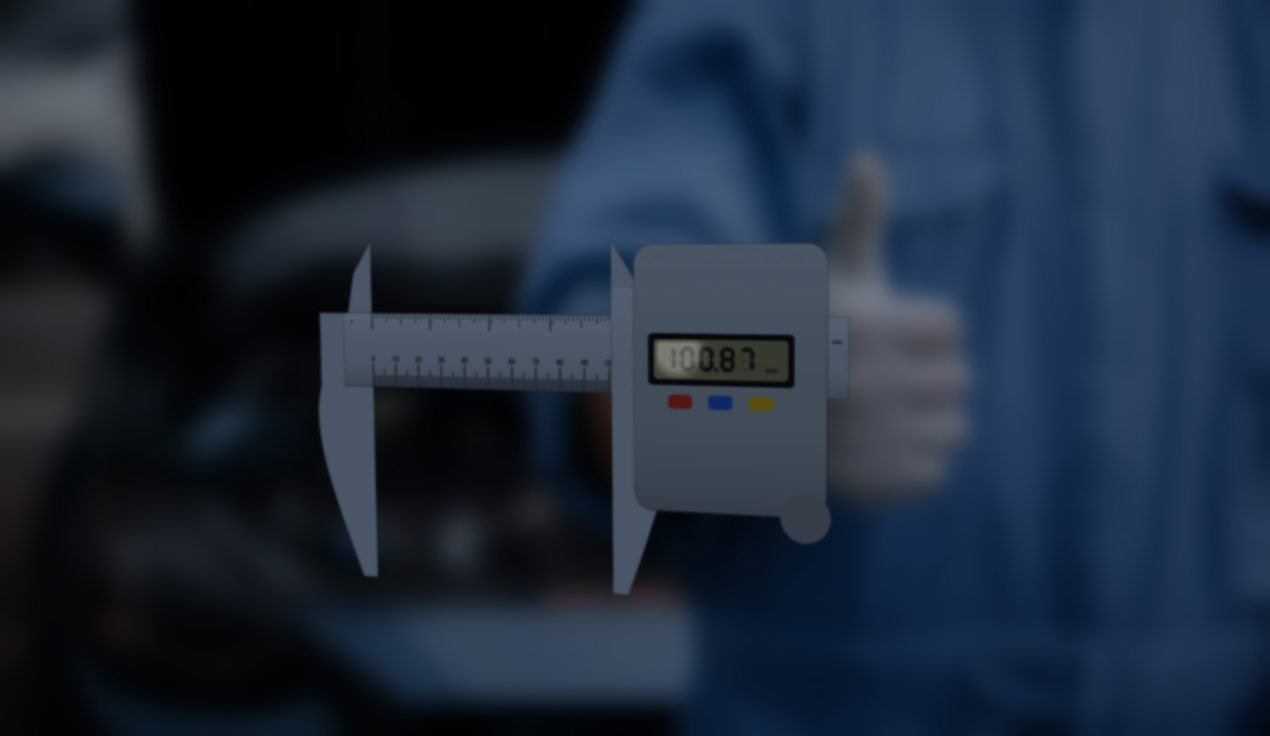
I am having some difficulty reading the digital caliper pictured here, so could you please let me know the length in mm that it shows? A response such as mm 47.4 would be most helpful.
mm 100.87
